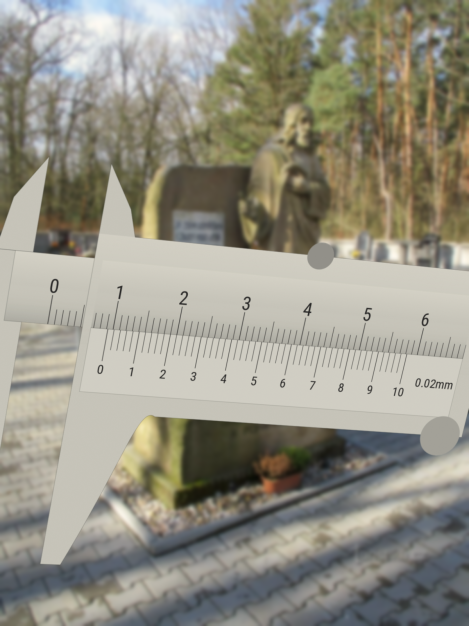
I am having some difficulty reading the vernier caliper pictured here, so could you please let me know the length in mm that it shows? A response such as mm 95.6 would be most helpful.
mm 9.2
